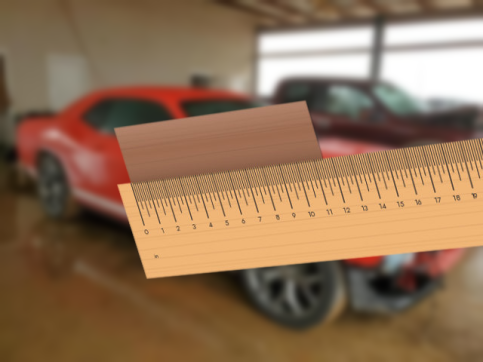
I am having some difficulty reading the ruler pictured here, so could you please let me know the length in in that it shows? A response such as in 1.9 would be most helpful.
in 11.5
